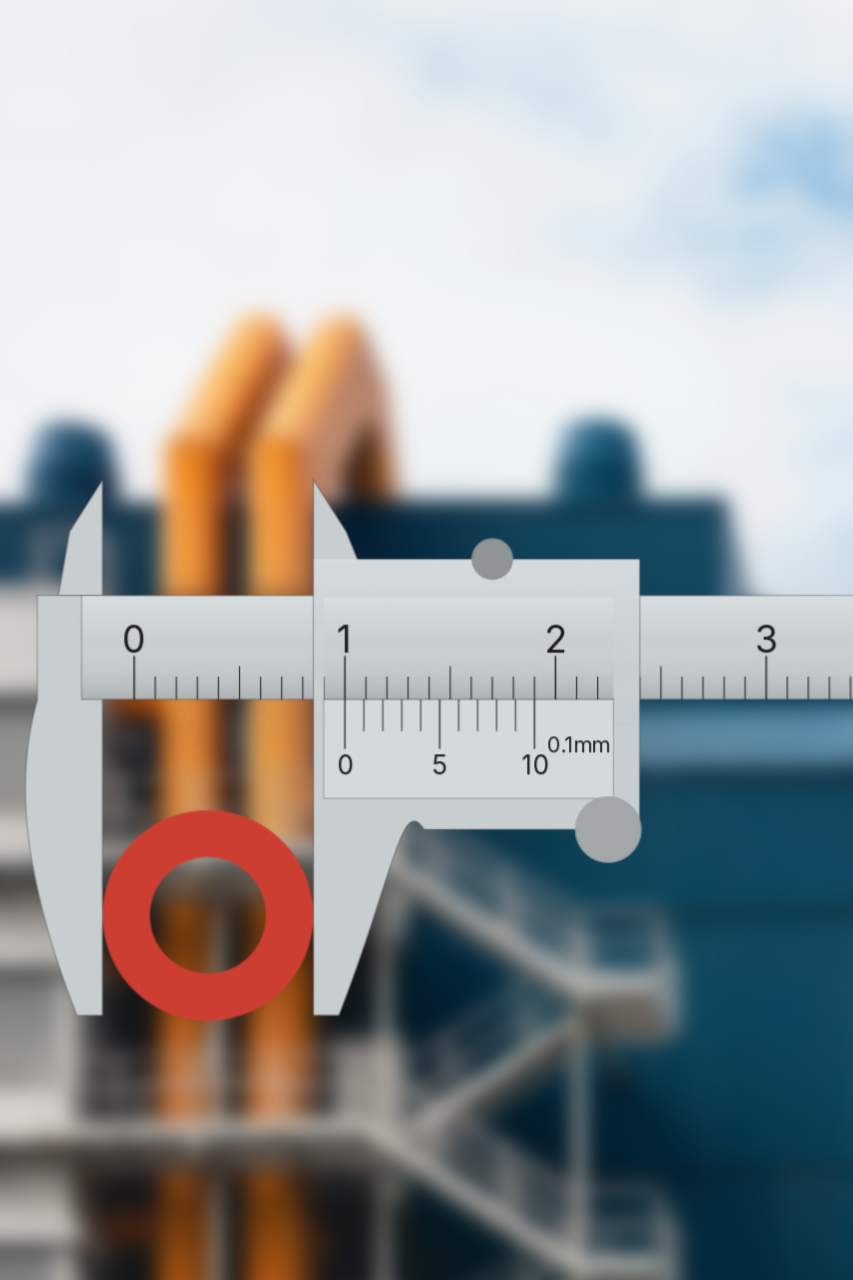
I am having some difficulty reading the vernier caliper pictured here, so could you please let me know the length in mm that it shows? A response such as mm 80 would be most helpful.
mm 10.0
